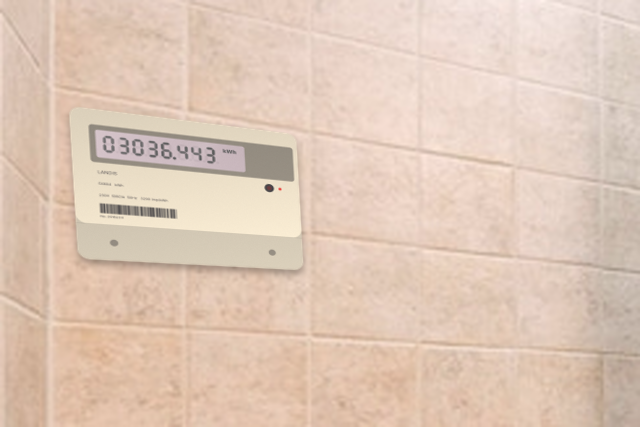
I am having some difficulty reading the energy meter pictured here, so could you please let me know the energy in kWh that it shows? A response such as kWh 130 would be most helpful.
kWh 3036.443
